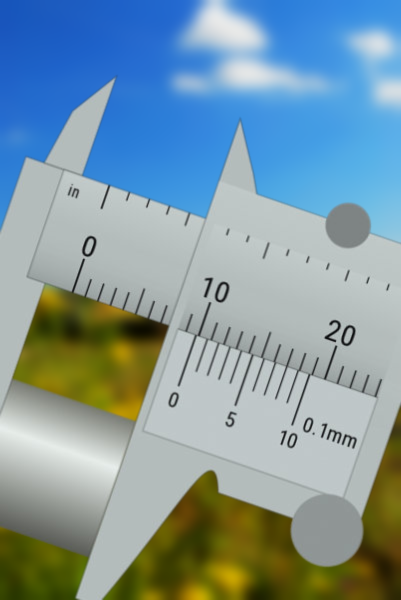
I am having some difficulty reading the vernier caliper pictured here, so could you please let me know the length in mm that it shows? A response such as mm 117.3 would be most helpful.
mm 9.8
